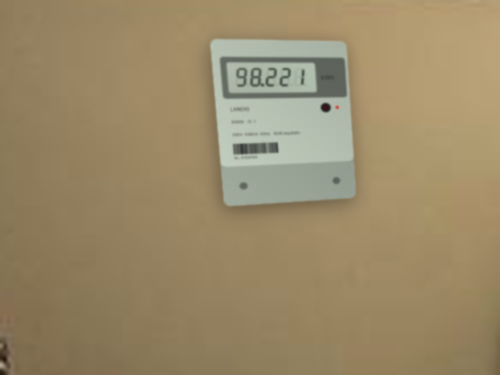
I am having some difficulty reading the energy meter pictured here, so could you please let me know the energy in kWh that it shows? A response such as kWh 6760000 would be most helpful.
kWh 98.221
